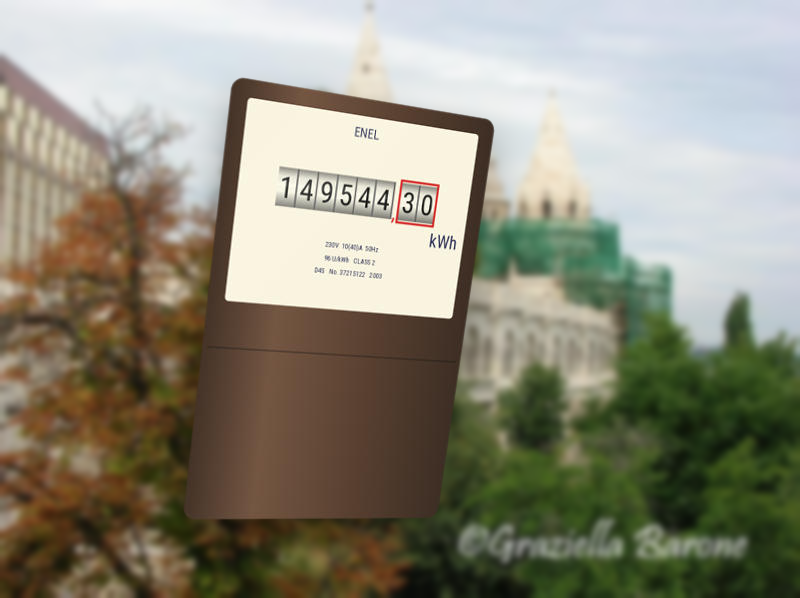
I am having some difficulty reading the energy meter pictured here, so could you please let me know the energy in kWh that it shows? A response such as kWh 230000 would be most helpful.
kWh 149544.30
